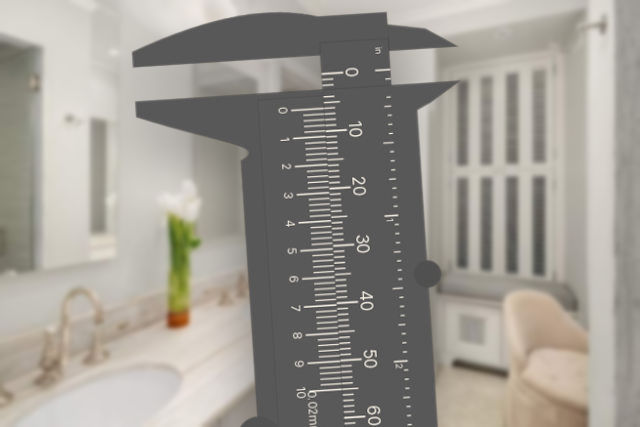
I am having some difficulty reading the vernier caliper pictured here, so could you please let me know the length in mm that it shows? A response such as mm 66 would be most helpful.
mm 6.0
